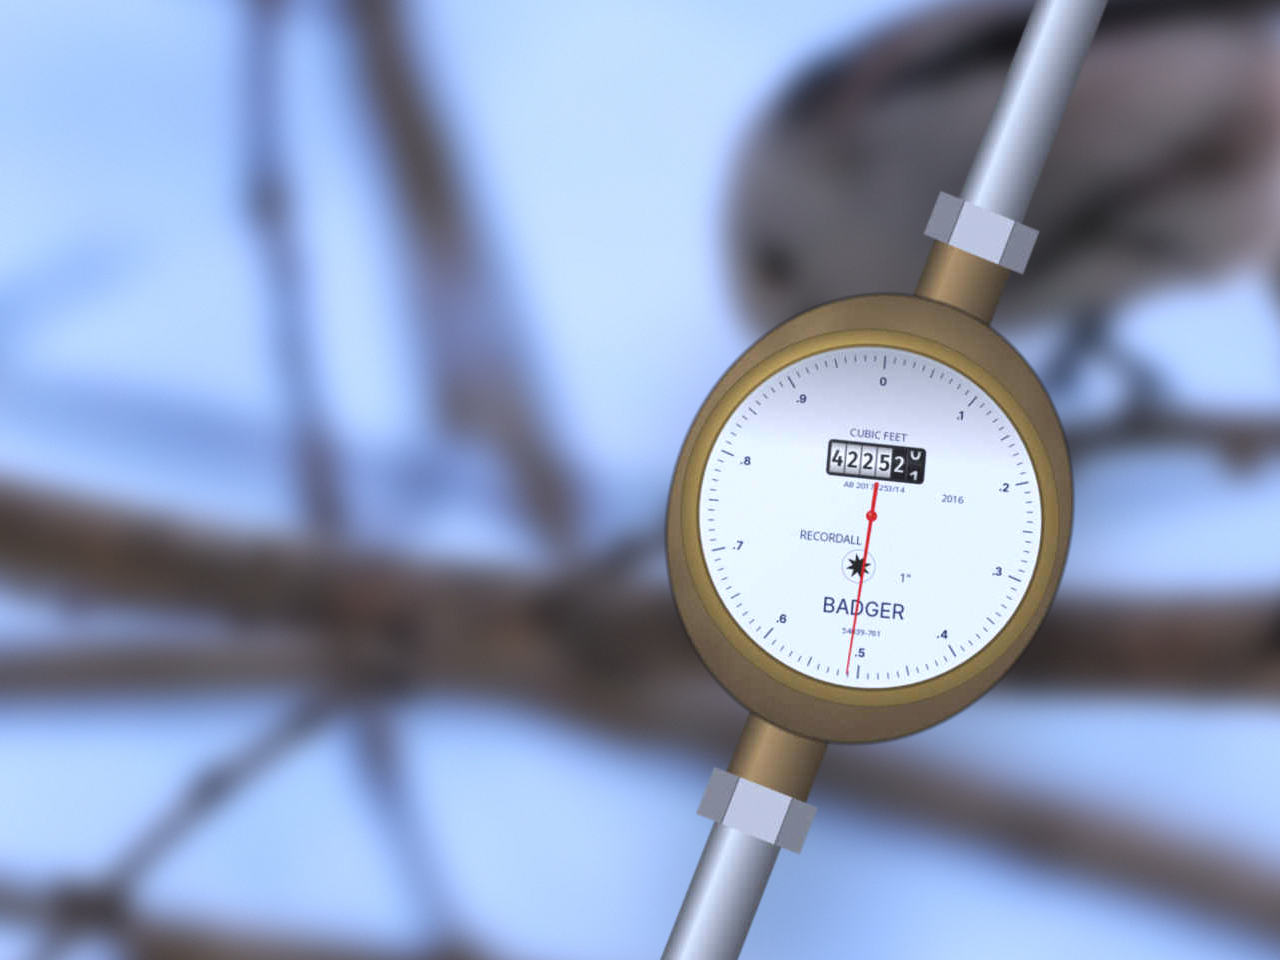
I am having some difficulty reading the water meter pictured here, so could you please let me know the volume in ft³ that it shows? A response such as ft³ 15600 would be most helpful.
ft³ 422520.51
